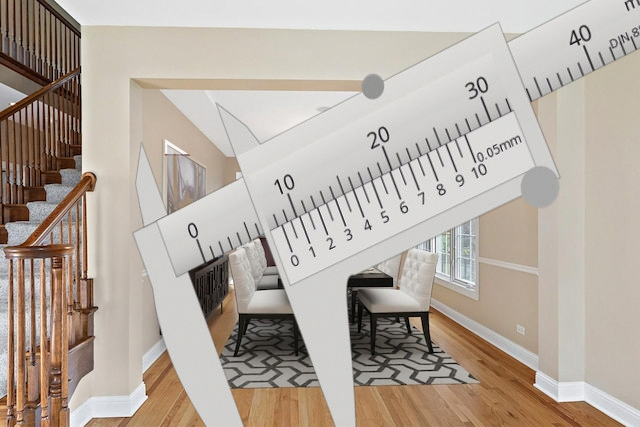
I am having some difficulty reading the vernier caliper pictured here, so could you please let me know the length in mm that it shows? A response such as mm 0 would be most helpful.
mm 8.4
